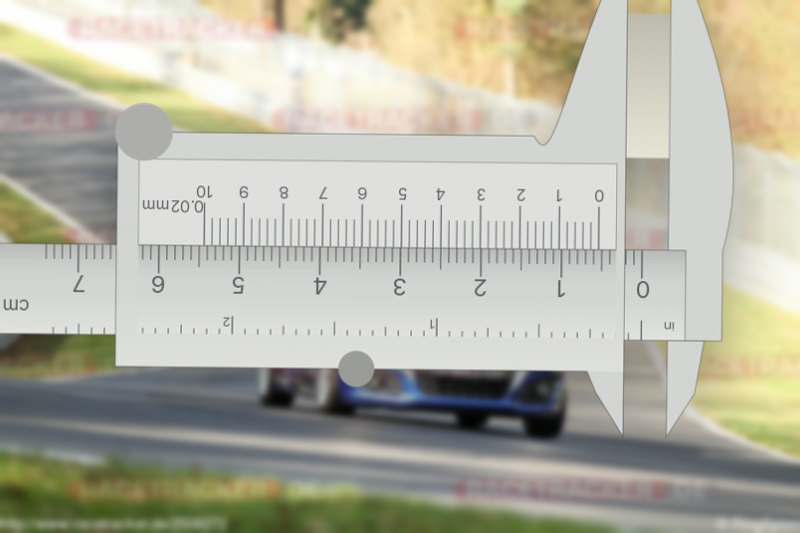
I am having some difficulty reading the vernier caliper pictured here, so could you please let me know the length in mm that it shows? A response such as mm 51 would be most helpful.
mm 5.4
